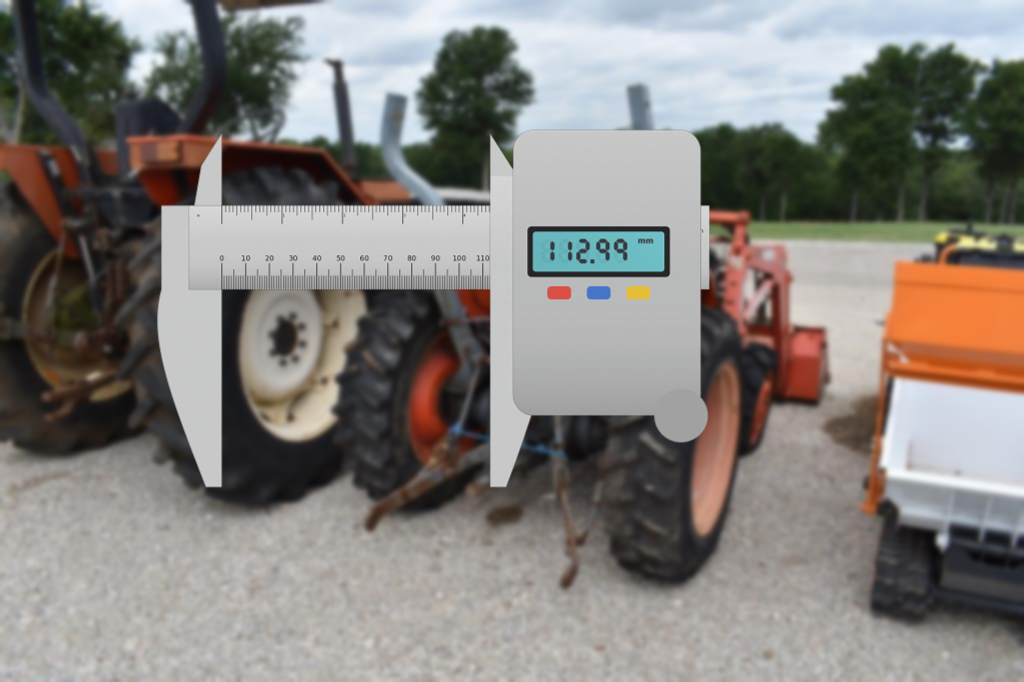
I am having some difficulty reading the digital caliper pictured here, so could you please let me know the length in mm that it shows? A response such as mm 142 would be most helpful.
mm 112.99
